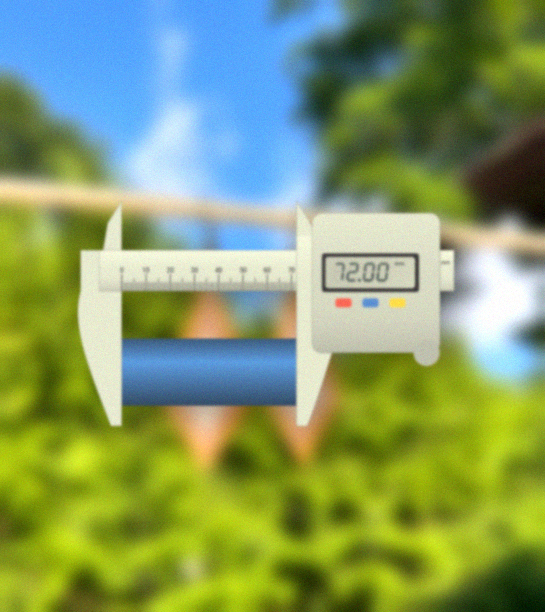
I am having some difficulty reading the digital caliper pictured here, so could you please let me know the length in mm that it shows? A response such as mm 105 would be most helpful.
mm 72.00
